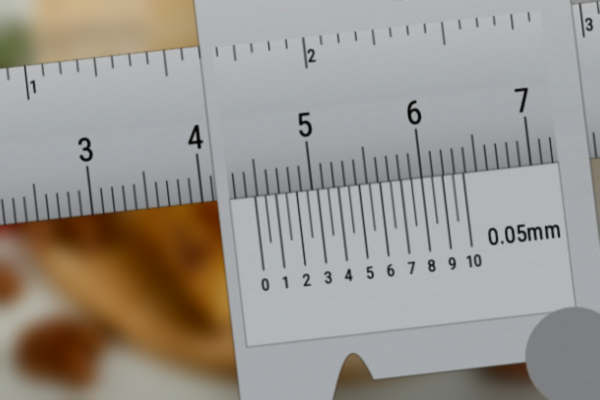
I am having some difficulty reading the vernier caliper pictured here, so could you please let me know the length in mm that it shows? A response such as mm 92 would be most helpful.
mm 44.8
